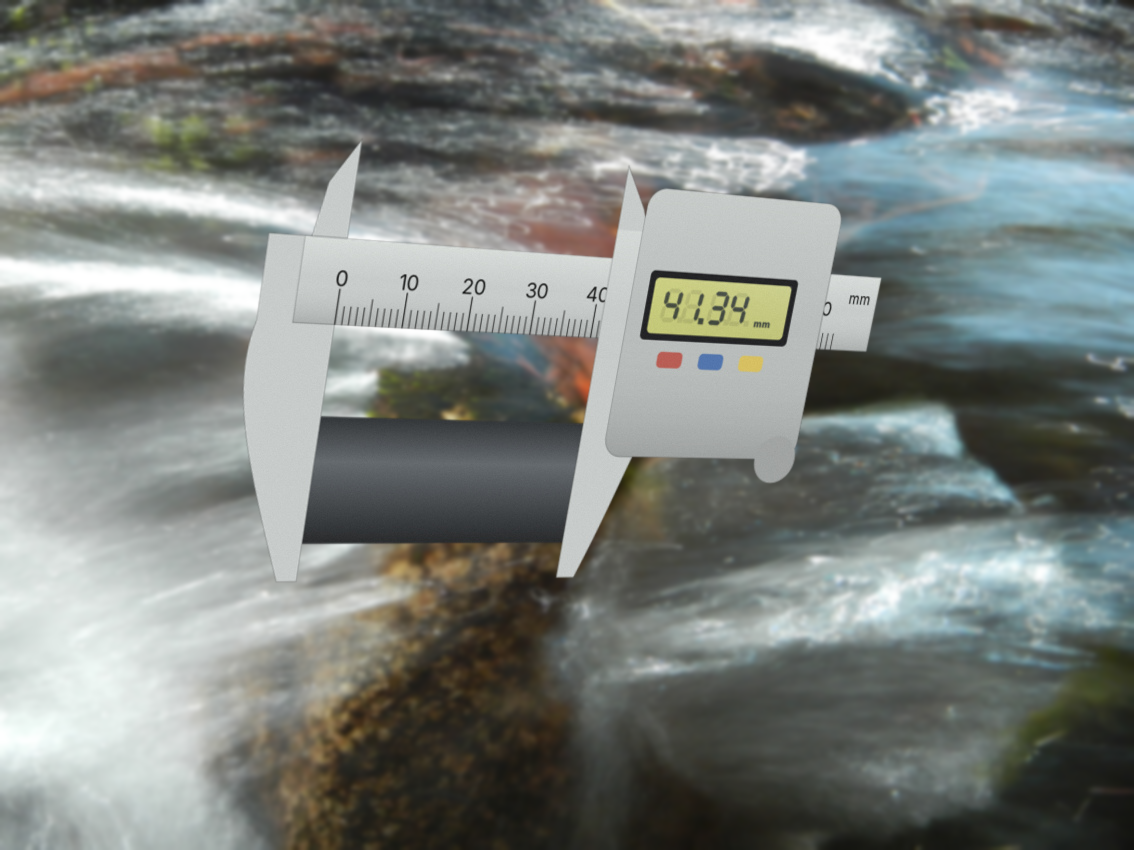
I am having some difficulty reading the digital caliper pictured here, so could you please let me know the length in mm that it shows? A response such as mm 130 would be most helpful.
mm 41.34
